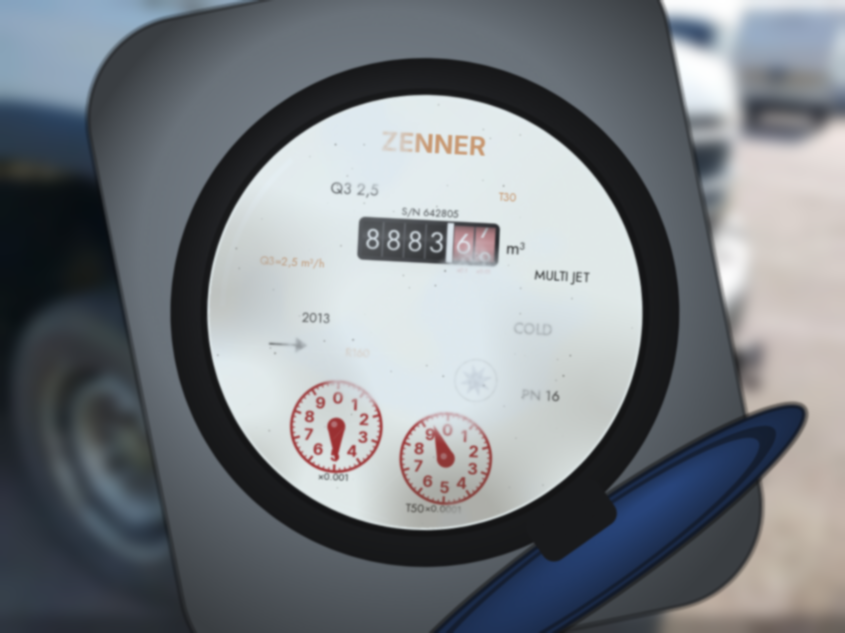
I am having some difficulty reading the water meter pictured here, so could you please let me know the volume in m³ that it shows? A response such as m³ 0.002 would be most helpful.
m³ 8883.6749
